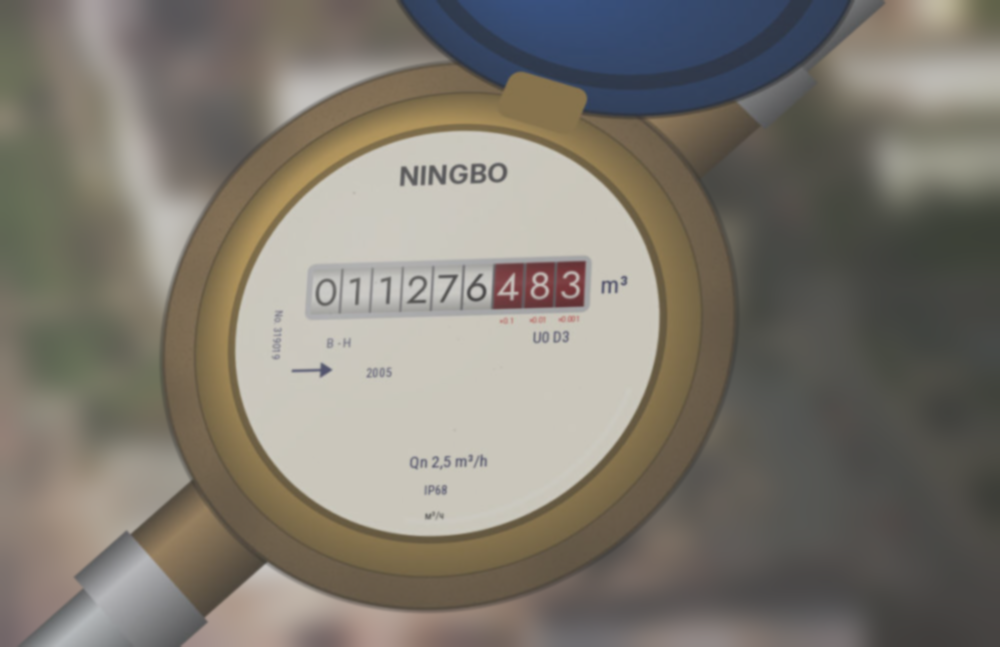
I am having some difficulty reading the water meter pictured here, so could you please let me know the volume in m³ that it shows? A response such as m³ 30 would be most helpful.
m³ 11276.483
